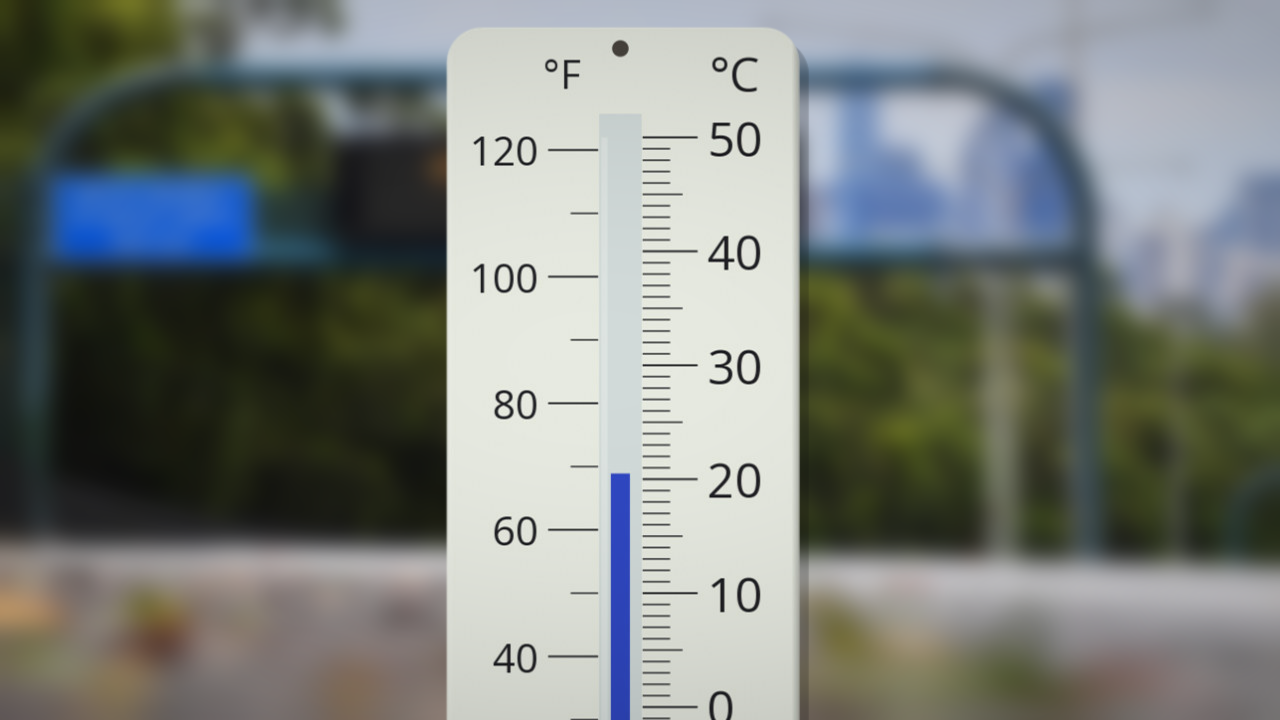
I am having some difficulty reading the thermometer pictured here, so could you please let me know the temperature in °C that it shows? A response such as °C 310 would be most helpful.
°C 20.5
